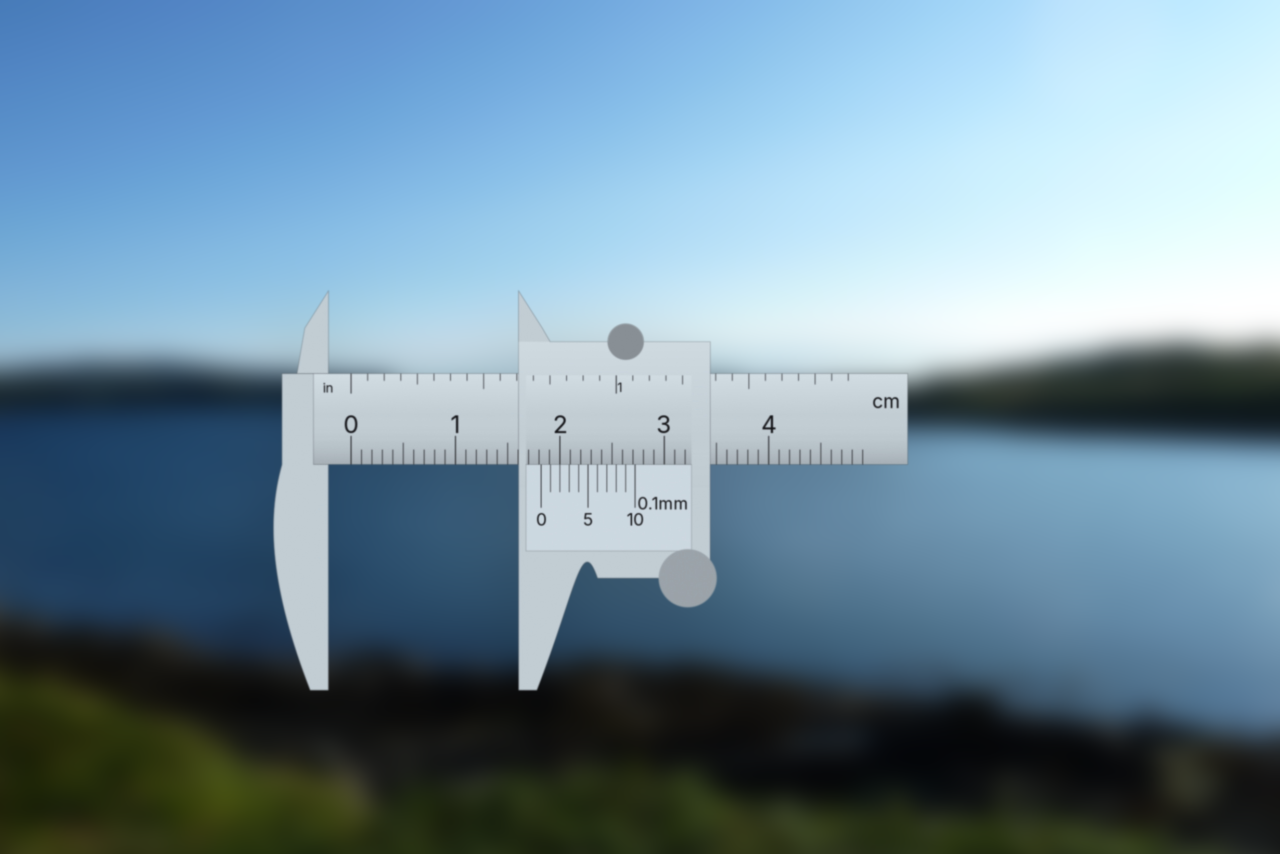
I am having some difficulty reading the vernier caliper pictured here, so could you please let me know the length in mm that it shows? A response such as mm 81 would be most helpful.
mm 18.2
